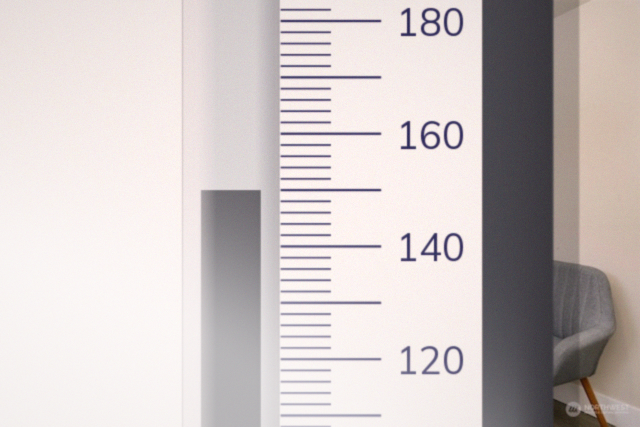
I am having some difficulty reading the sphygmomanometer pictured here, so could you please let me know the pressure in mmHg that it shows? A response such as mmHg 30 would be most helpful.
mmHg 150
